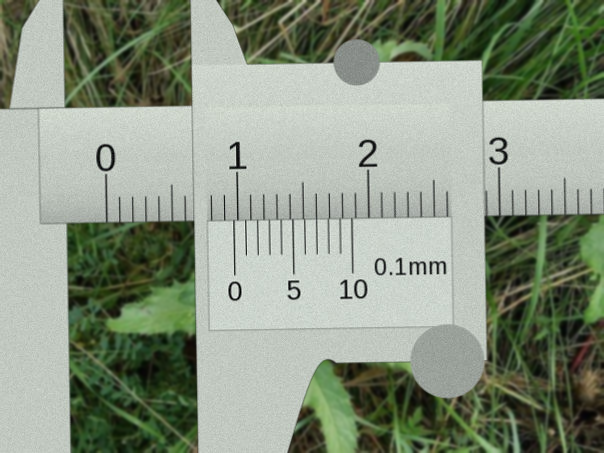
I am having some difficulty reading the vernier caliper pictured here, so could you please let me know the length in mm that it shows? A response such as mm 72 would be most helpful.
mm 9.7
